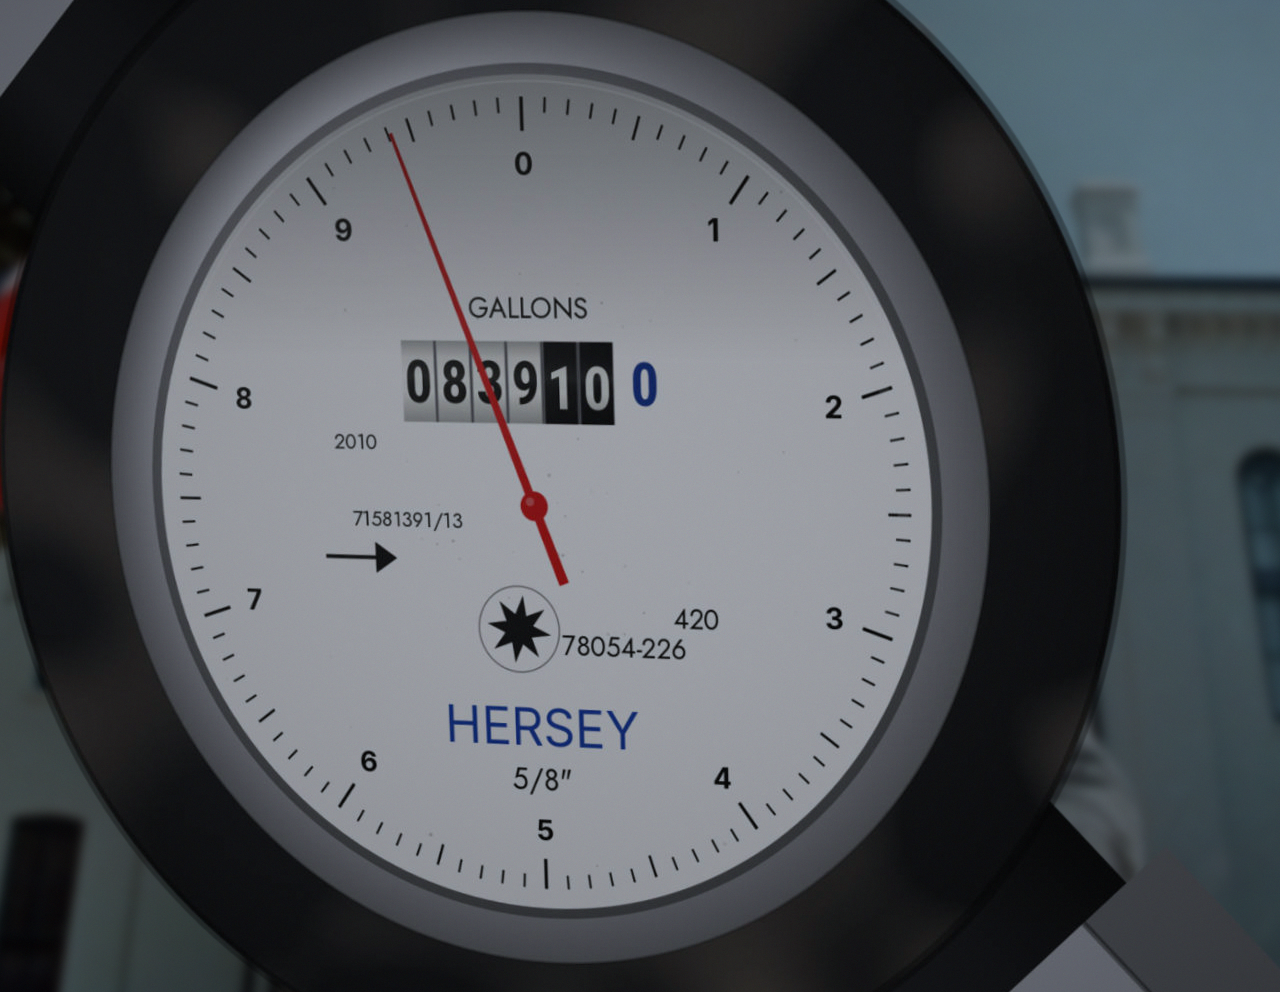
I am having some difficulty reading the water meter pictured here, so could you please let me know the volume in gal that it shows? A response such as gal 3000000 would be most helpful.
gal 839099.4
